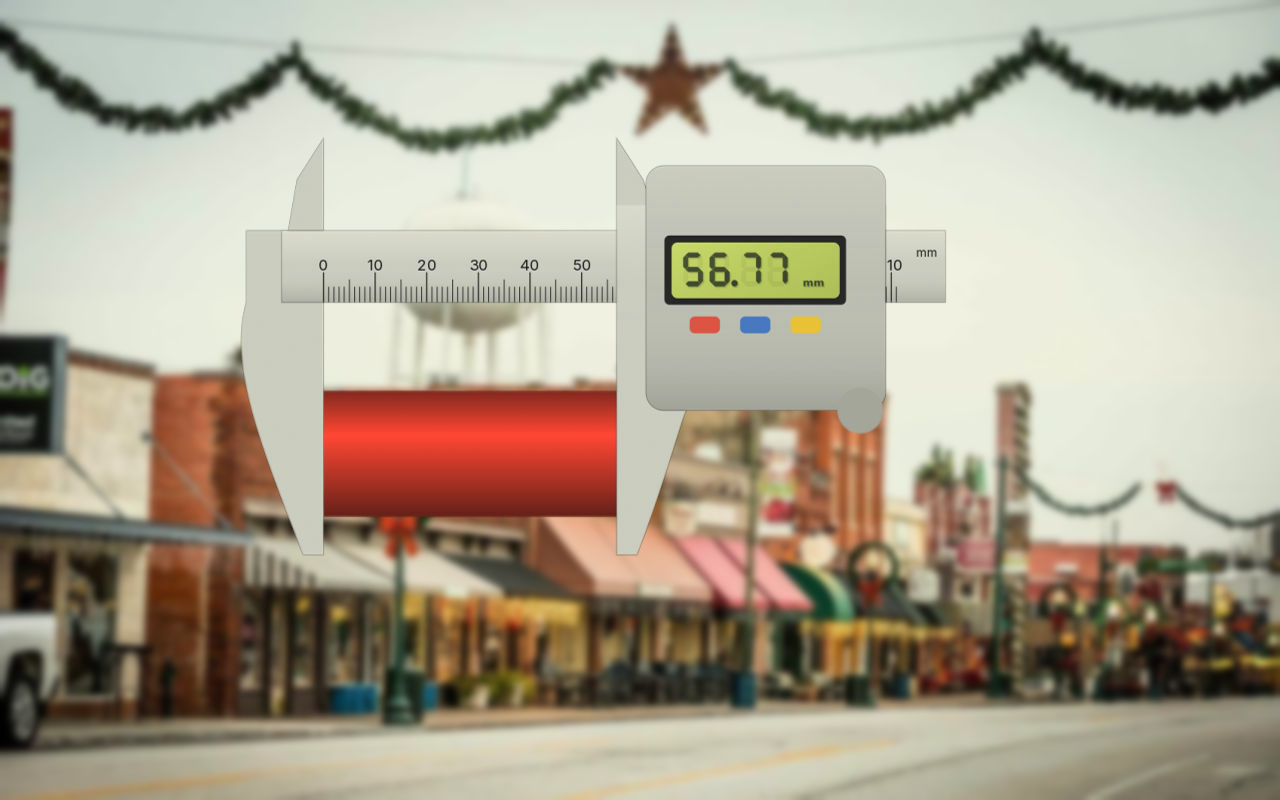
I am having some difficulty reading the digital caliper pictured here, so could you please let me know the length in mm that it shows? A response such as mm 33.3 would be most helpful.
mm 56.77
